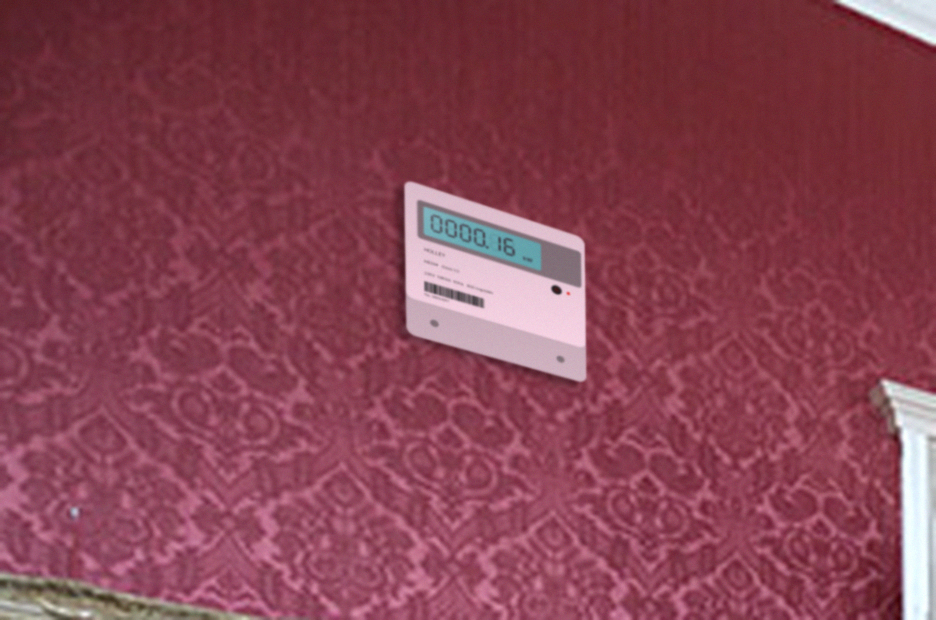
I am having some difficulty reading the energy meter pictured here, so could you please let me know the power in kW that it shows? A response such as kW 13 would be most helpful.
kW 0.16
